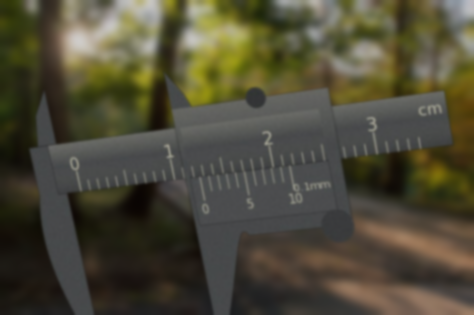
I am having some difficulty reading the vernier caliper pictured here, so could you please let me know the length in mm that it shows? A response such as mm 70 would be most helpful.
mm 12.6
